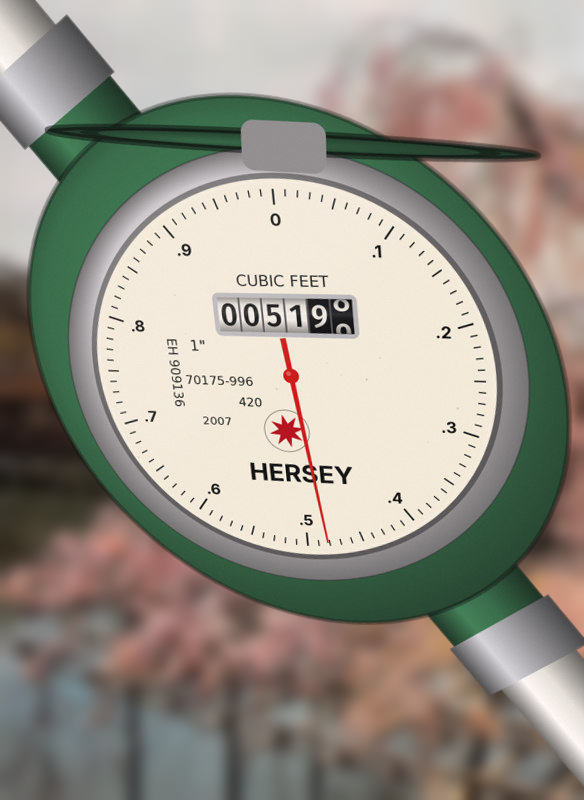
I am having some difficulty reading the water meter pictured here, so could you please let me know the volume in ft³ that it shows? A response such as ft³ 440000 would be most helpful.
ft³ 5198.48
